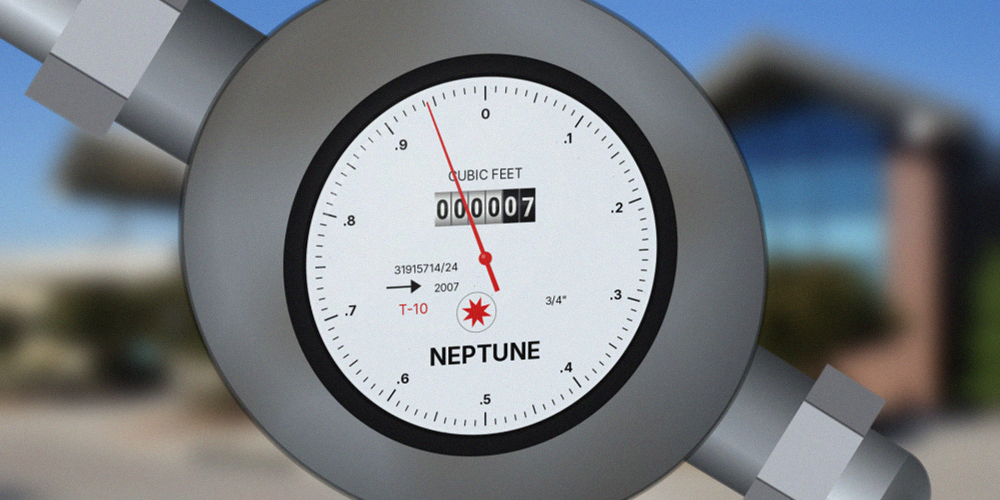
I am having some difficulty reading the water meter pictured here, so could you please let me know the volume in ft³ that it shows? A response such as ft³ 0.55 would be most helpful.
ft³ 6.94
